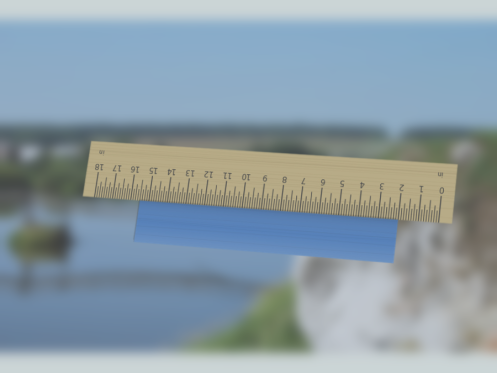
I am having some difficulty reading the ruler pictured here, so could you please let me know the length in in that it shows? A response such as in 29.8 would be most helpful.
in 13.5
